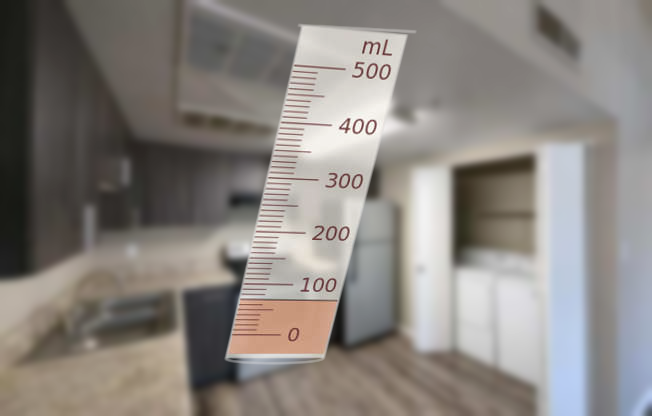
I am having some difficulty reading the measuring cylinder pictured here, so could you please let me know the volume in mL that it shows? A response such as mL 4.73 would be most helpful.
mL 70
